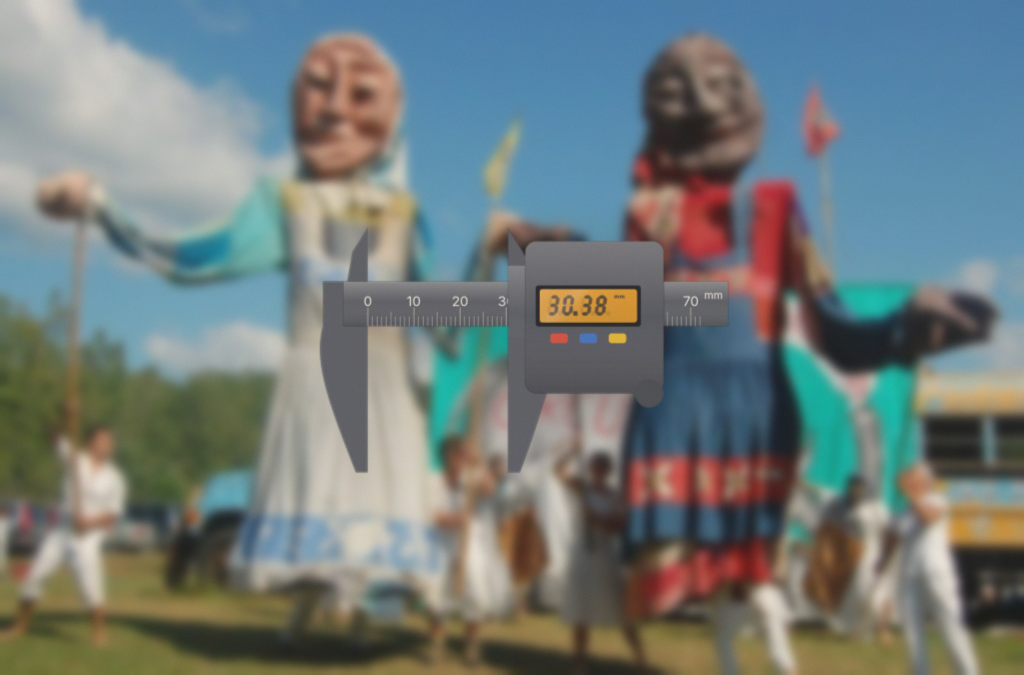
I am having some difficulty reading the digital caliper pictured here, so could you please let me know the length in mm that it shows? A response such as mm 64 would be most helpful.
mm 30.38
